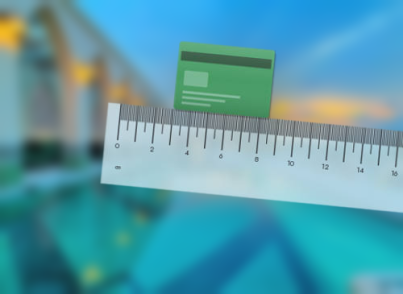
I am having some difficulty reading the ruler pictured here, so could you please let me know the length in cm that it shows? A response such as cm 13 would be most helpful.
cm 5.5
